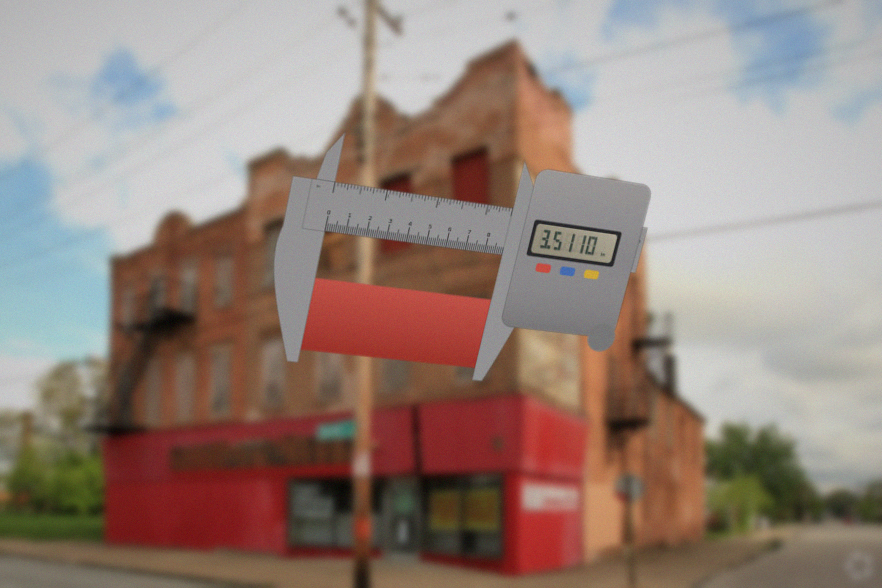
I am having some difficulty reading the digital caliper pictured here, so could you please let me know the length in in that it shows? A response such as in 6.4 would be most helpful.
in 3.5110
